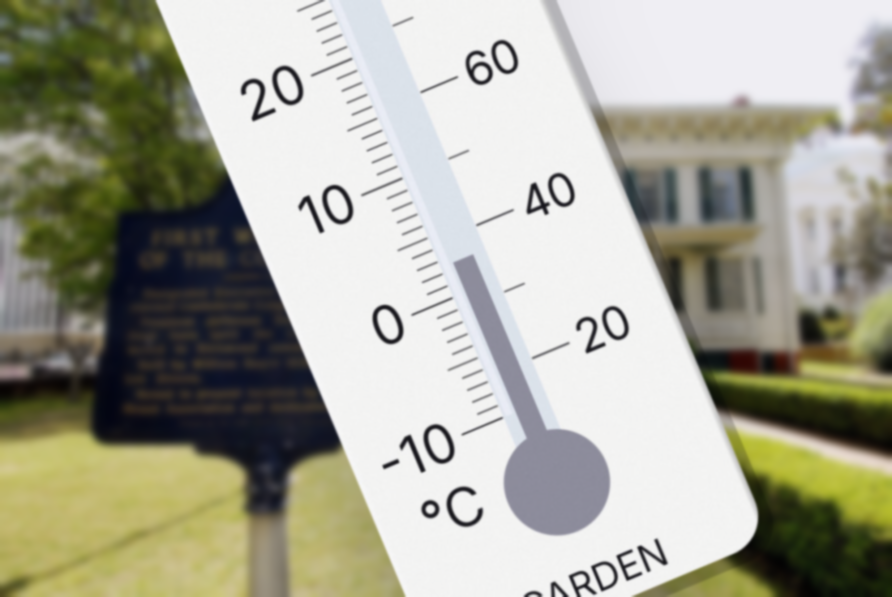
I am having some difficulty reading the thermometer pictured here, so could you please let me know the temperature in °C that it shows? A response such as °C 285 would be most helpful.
°C 2.5
